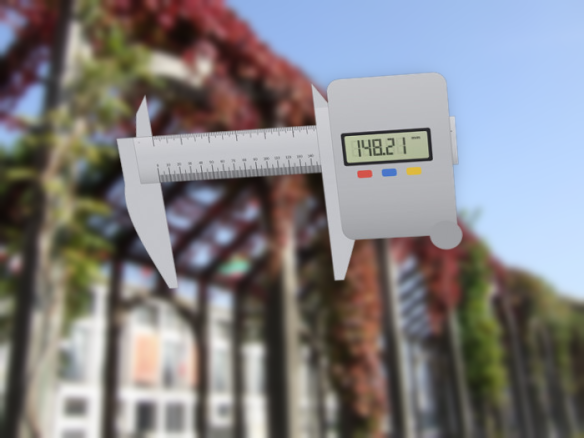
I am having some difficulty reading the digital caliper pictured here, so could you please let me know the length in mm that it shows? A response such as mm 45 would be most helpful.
mm 148.21
